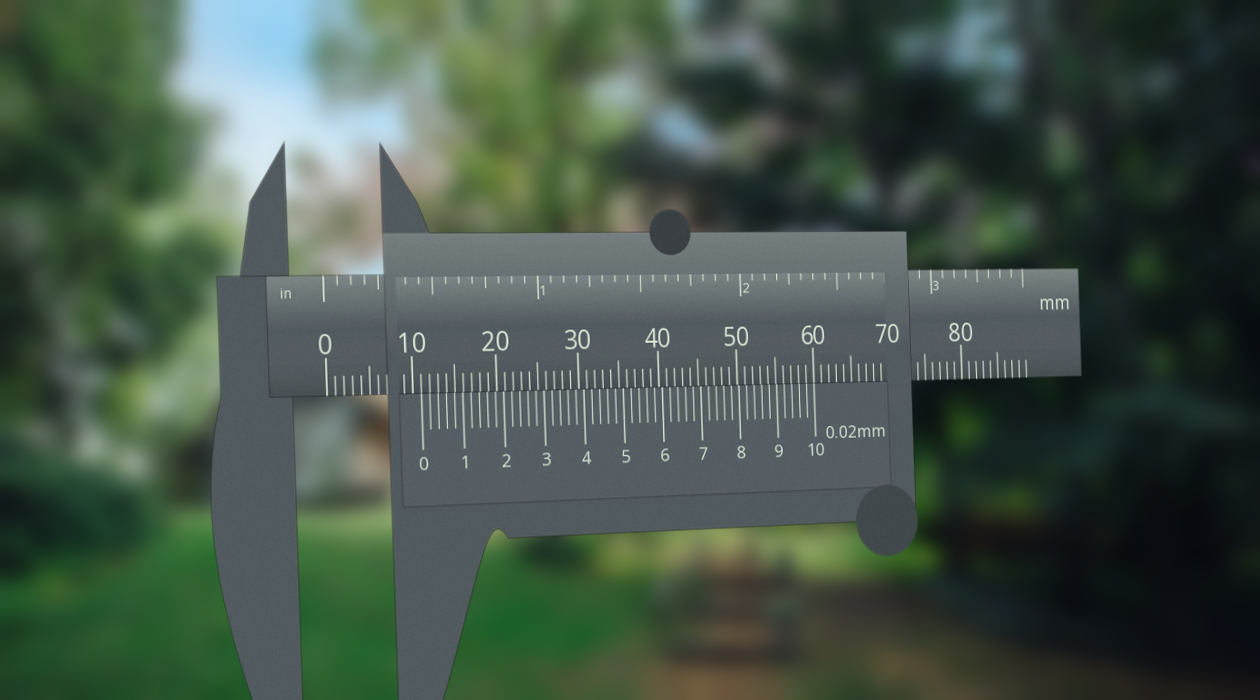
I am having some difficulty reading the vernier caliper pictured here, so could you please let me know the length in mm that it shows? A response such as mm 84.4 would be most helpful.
mm 11.0
